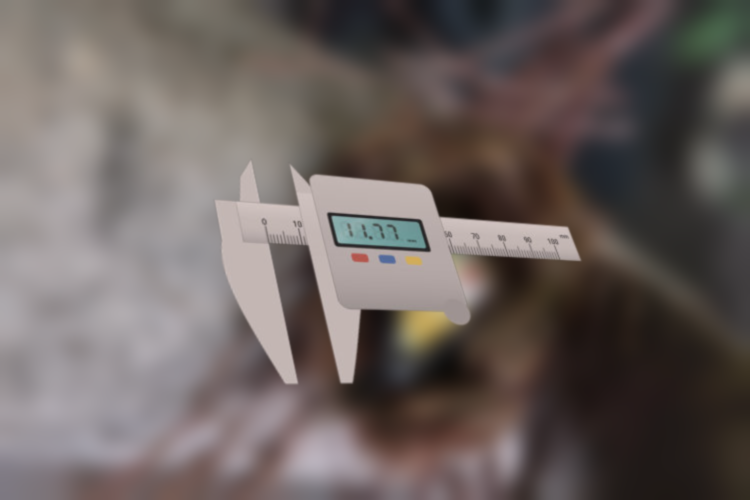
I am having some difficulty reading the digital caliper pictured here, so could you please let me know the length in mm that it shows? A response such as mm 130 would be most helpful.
mm 11.77
